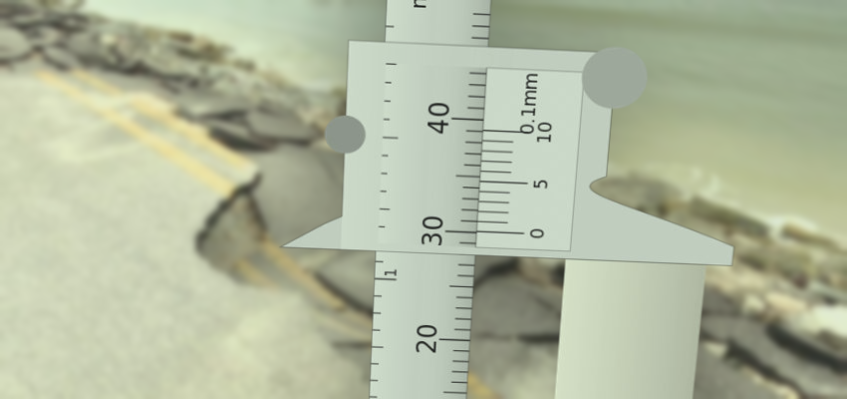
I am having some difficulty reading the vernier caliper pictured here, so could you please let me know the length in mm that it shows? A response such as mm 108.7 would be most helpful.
mm 30.1
